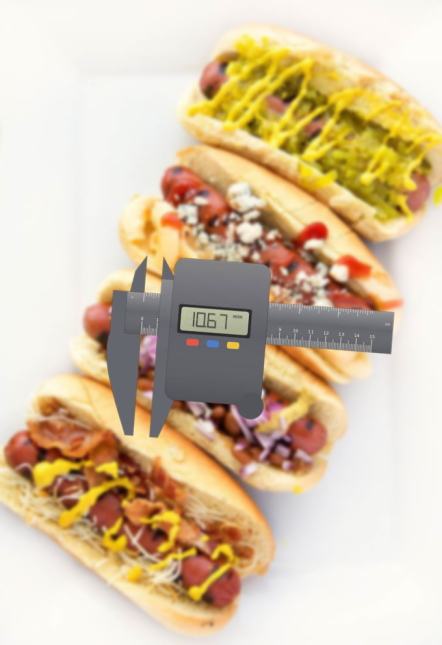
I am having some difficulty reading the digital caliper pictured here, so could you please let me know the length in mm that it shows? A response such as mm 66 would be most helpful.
mm 10.67
